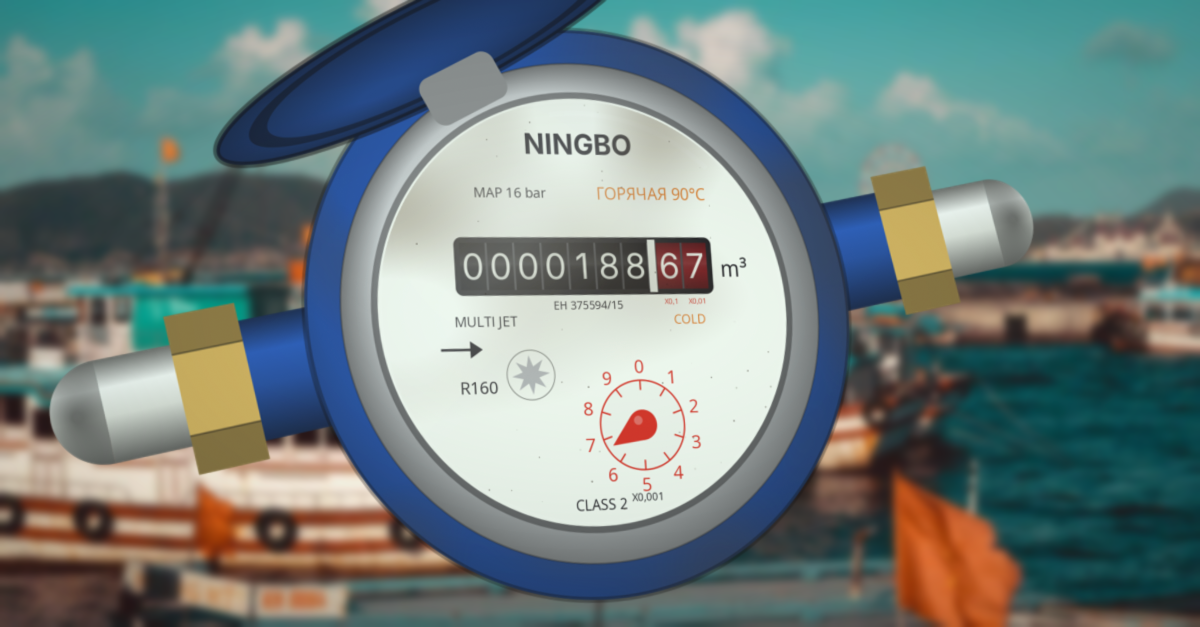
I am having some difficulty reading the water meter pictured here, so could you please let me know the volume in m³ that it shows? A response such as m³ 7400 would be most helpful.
m³ 188.676
